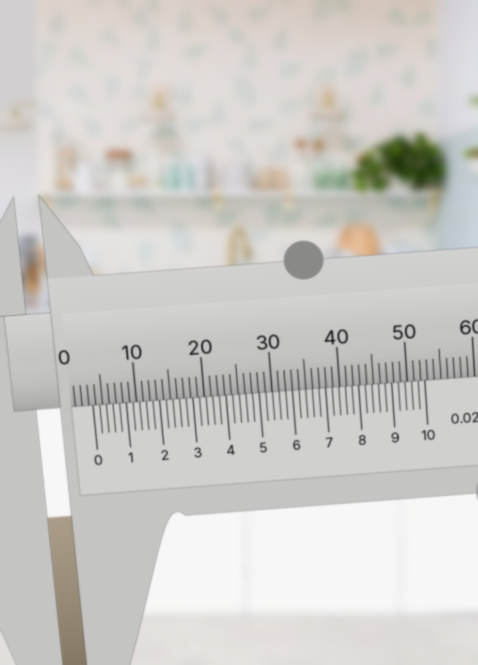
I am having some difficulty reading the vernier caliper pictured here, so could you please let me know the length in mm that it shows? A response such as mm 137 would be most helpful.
mm 3.6
